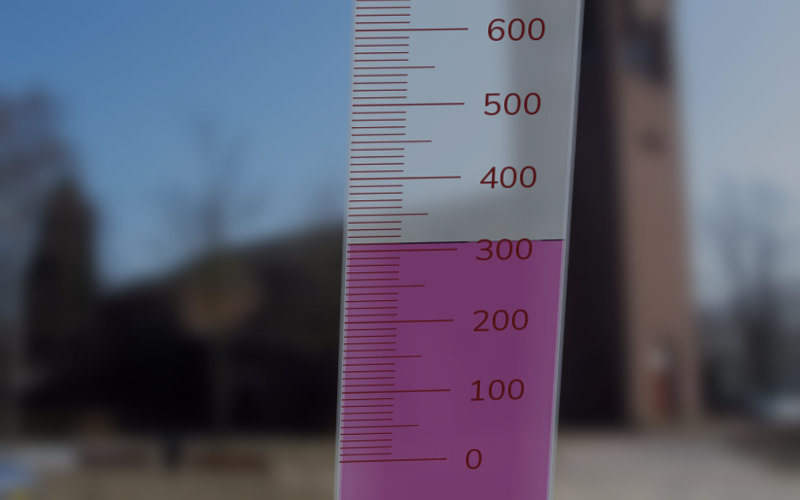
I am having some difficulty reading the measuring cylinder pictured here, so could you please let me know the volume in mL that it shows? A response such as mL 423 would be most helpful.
mL 310
